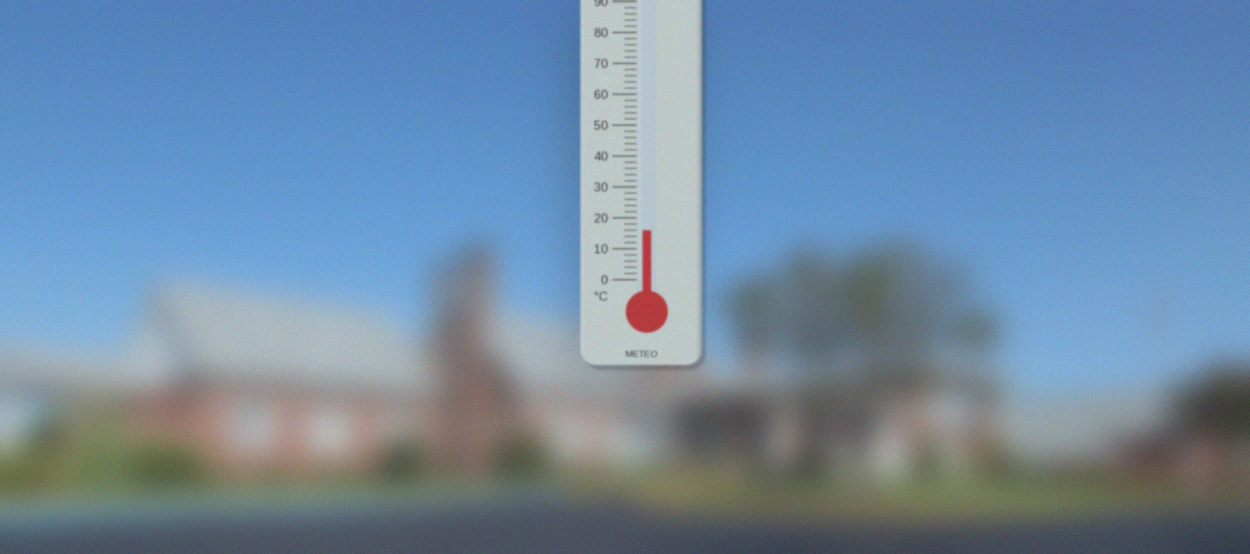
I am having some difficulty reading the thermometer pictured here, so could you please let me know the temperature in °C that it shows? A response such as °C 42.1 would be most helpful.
°C 16
